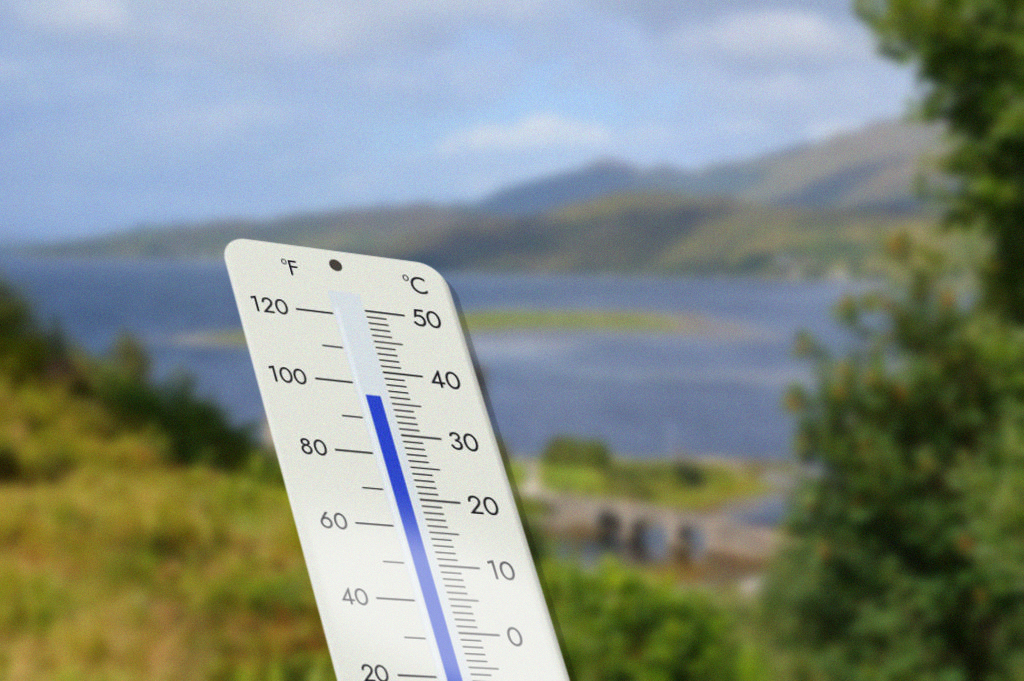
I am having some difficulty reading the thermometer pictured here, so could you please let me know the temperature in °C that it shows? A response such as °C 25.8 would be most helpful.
°C 36
